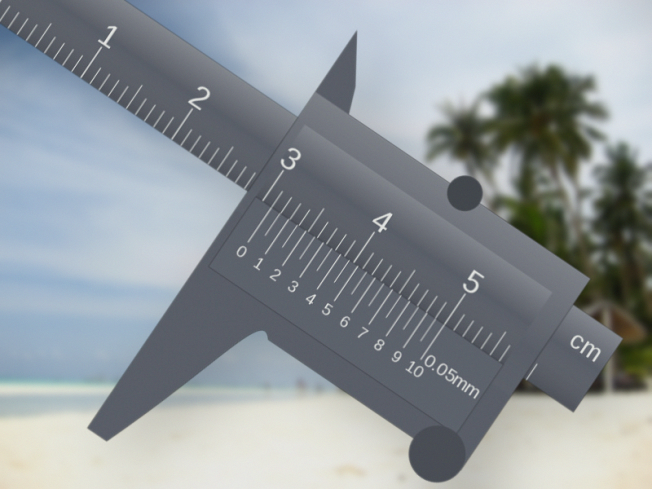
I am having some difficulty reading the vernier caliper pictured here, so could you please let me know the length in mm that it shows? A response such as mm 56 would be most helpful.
mm 31.0
